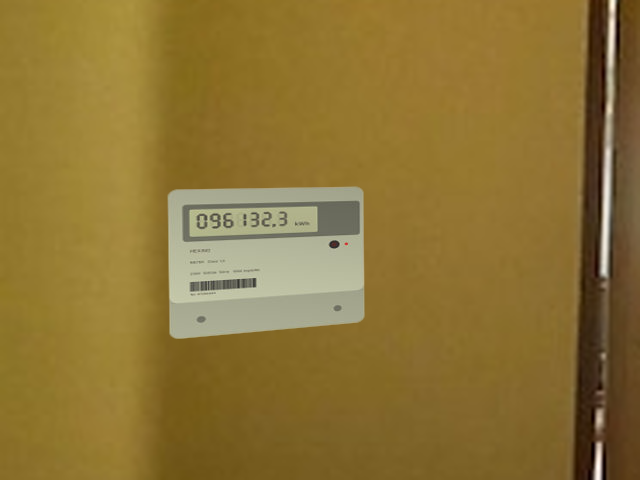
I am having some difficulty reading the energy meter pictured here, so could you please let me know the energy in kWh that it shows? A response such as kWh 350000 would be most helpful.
kWh 96132.3
